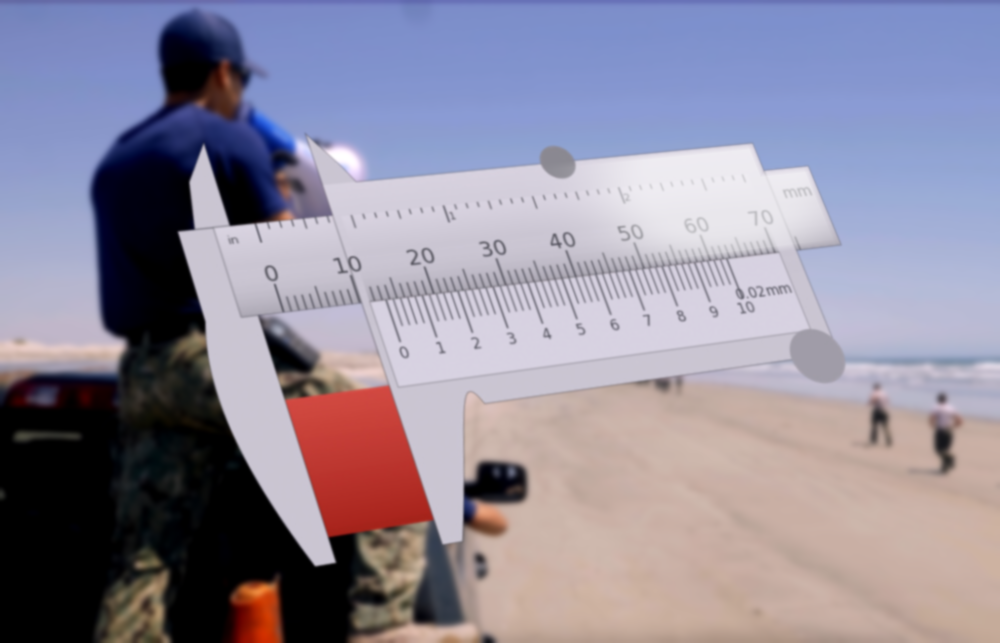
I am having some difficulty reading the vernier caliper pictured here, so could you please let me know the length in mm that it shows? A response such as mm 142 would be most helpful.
mm 13.5
